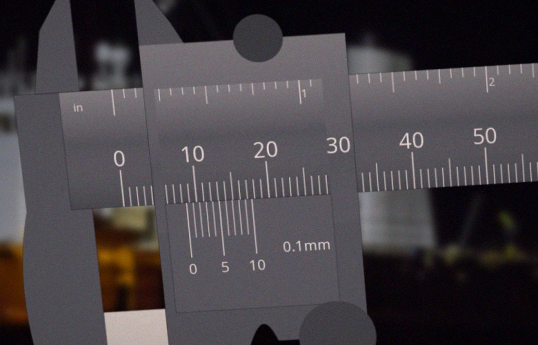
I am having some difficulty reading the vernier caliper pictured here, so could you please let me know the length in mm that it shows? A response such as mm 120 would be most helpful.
mm 8.6
